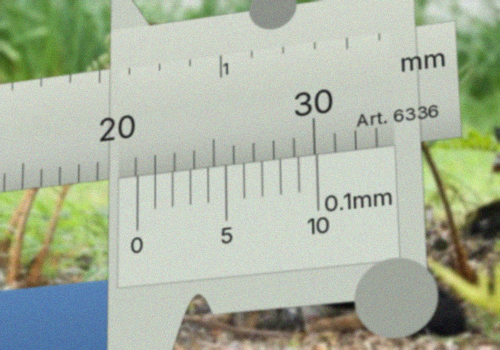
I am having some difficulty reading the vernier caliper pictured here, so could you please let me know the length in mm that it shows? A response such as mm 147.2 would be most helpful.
mm 21.1
